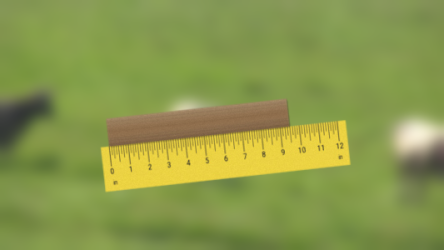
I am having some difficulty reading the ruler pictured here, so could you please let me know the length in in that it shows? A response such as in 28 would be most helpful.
in 9.5
